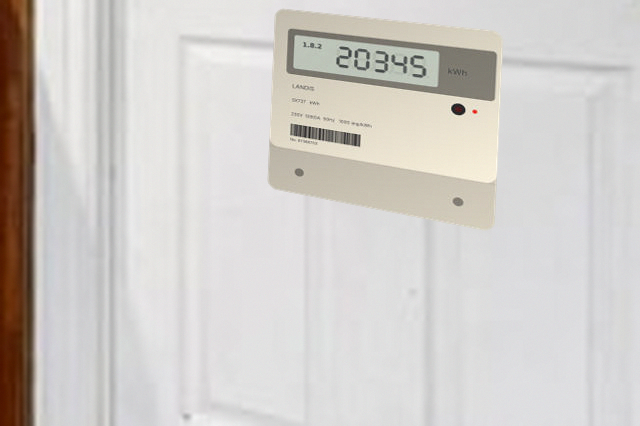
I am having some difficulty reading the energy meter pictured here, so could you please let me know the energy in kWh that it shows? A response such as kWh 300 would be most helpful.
kWh 20345
